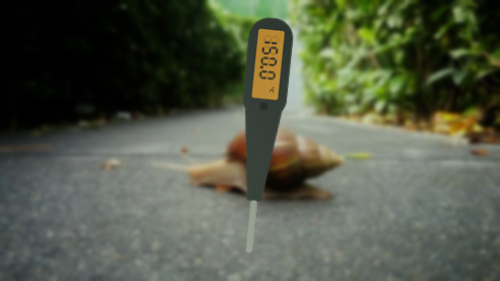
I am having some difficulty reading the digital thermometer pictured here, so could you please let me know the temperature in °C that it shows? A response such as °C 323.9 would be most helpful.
°C 150.0
